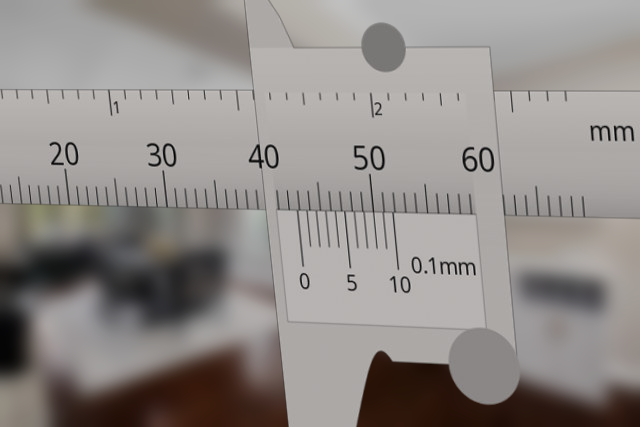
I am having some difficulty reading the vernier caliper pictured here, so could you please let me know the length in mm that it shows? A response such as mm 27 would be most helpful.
mm 42.8
